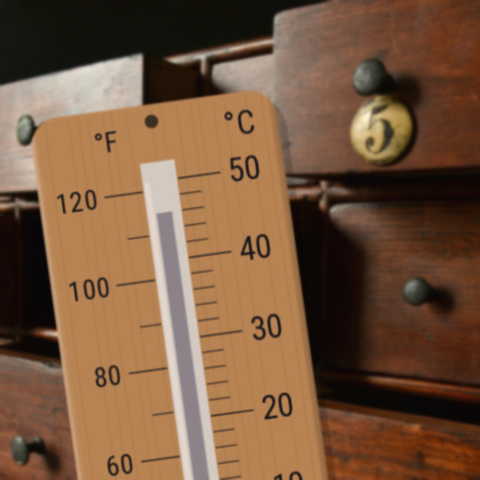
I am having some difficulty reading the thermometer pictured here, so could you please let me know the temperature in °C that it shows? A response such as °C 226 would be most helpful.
°C 46
